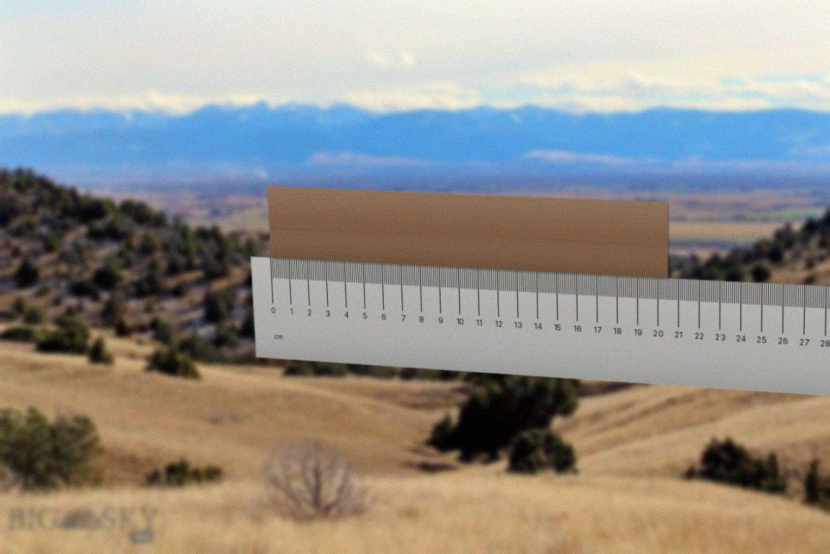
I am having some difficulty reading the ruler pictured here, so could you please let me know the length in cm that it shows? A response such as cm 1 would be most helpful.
cm 20.5
